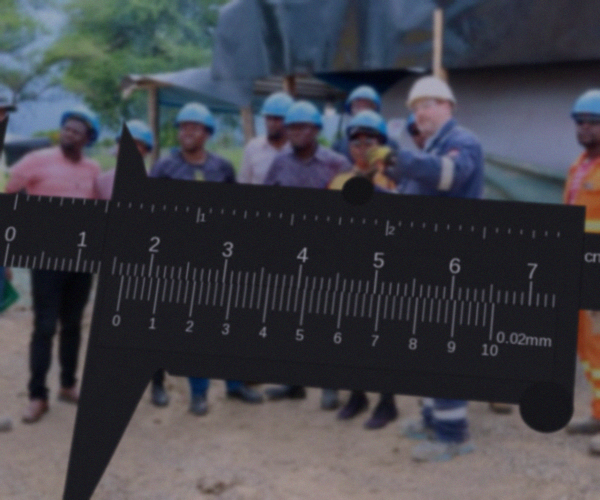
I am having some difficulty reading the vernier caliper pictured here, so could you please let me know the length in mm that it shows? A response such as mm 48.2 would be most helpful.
mm 16.4
